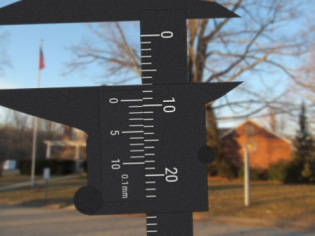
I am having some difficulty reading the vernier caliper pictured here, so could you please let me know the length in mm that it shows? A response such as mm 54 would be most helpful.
mm 9.2
